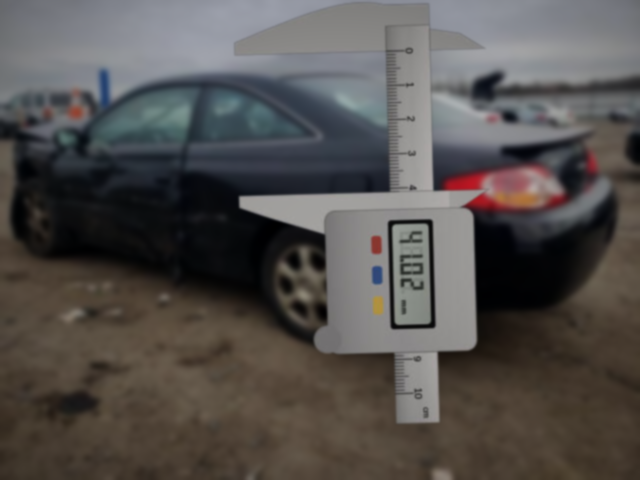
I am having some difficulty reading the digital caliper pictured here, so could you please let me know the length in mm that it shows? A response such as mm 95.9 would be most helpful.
mm 41.02
